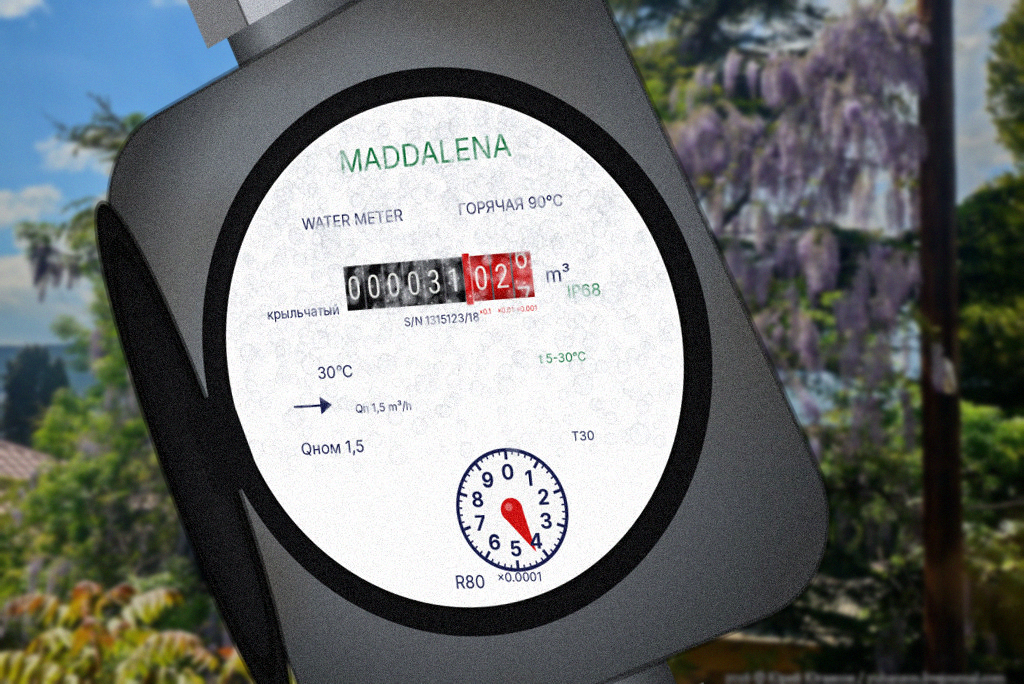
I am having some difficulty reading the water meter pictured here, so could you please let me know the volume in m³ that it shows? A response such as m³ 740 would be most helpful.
m³ 31.0264
